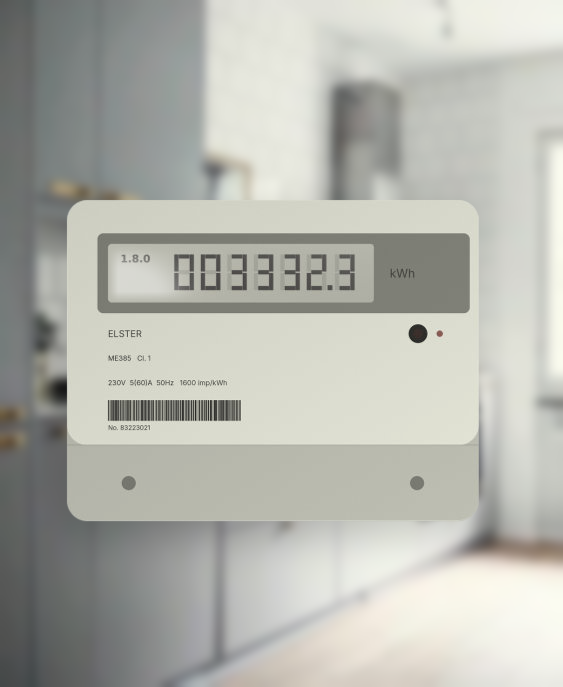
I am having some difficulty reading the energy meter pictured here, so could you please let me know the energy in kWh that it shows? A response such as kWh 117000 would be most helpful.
kWh 3332.3
